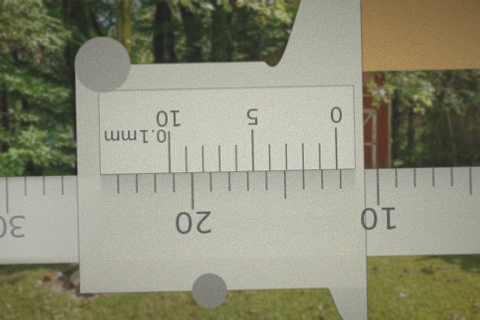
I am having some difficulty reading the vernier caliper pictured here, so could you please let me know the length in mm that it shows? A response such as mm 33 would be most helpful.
mm 12.2
